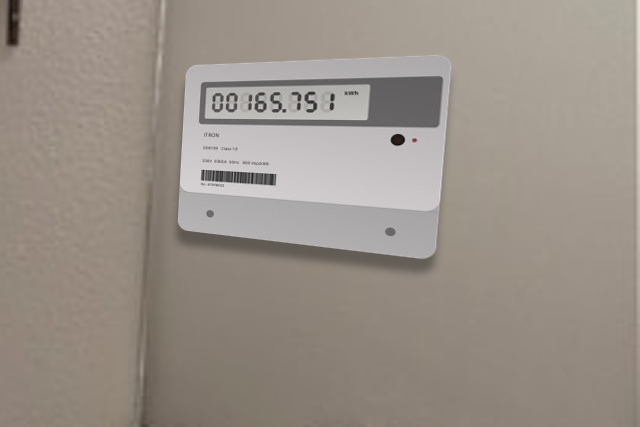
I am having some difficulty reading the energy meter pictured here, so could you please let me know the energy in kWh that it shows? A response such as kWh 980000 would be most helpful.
kWh 165.751
